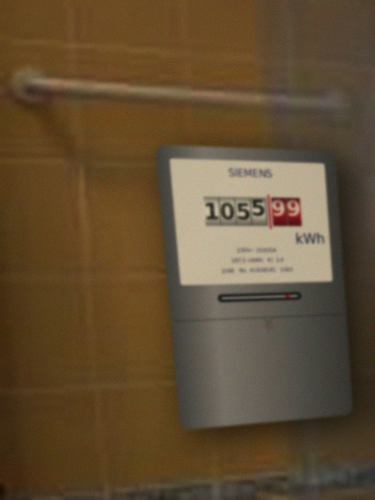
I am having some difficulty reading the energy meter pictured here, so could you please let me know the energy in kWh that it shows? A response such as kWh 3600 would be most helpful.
kWh 1055.99
